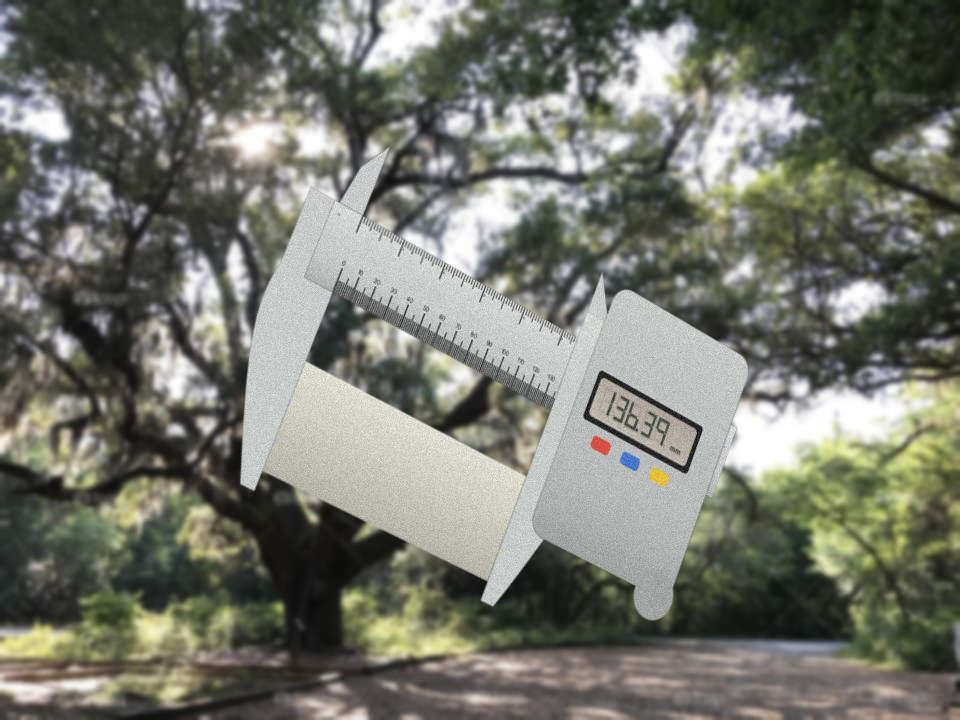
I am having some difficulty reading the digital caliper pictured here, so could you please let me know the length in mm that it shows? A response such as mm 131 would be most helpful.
mm 136.39
